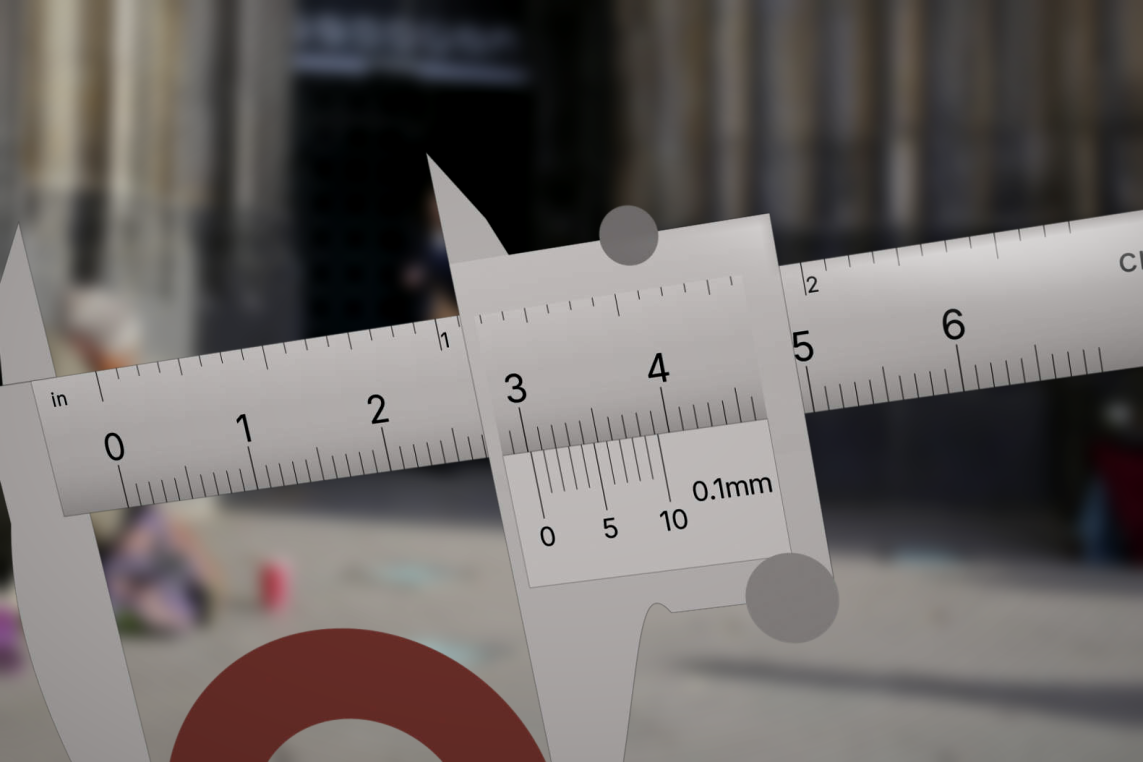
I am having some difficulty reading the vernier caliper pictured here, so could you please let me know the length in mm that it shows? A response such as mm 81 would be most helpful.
mm 30.2
